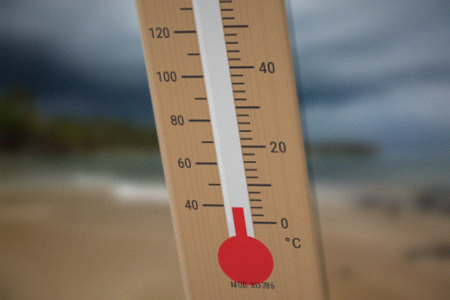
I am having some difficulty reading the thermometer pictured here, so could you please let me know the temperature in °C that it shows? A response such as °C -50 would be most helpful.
°C 4
